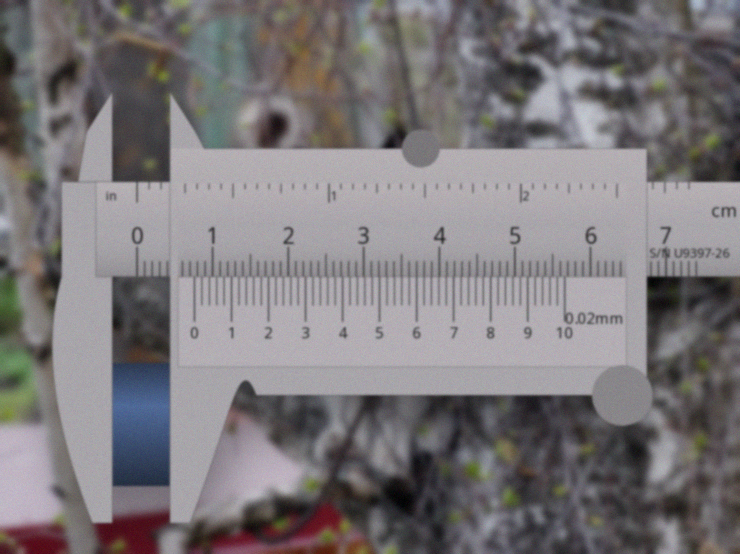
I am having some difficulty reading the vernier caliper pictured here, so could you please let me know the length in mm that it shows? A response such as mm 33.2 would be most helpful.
mm 7.6
